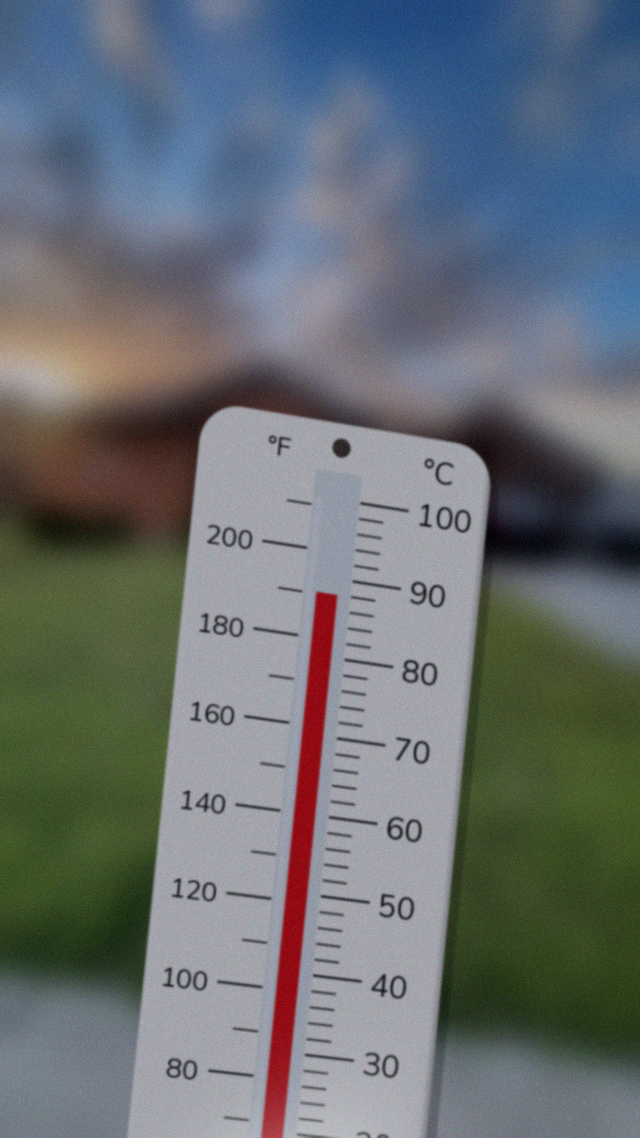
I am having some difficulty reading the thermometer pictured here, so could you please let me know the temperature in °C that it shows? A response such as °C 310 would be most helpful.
°C 88
